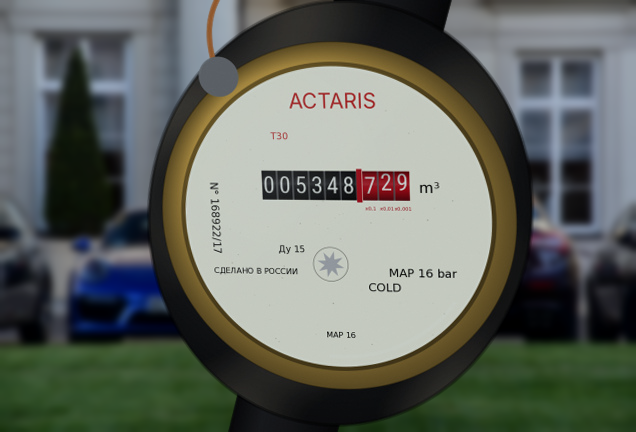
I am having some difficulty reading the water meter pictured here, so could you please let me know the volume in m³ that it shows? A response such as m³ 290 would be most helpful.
m³ 5348.729
